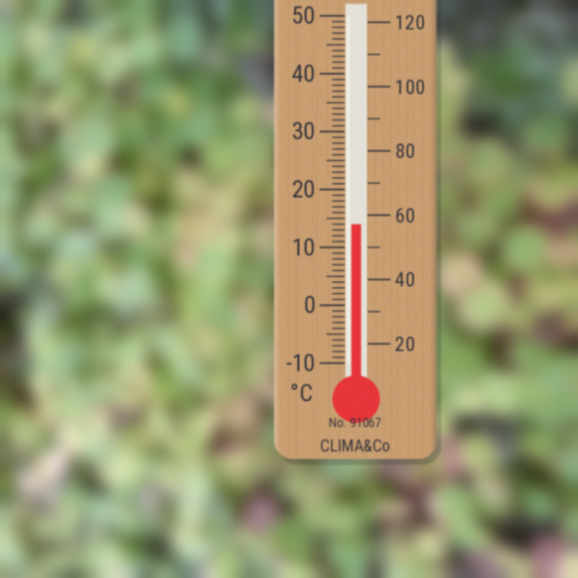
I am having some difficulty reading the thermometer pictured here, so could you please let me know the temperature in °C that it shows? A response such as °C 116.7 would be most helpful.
°C 14
